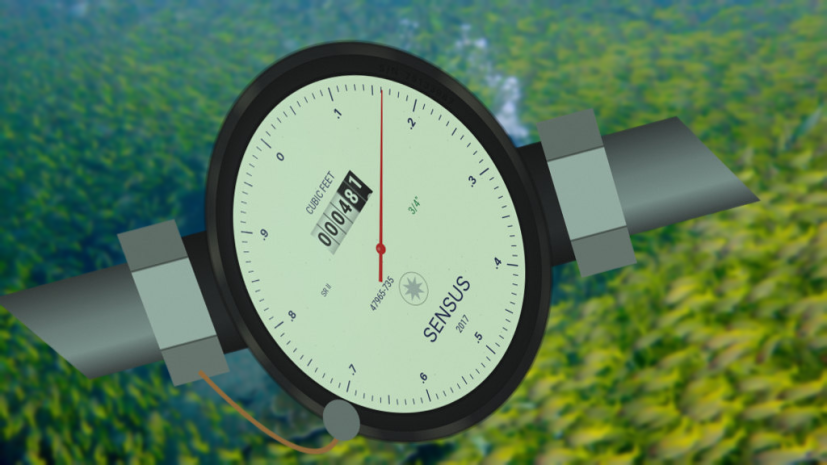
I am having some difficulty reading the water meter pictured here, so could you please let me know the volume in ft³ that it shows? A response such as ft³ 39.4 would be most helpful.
ft³ 481.16
